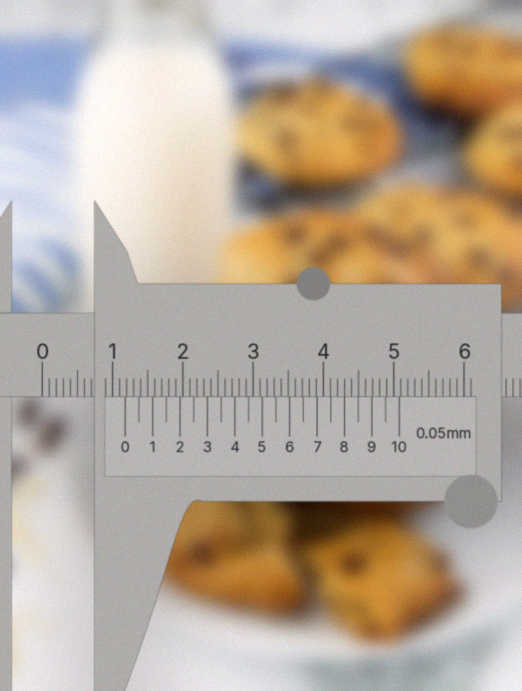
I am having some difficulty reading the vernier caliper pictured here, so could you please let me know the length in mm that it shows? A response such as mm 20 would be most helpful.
mm 11.8
